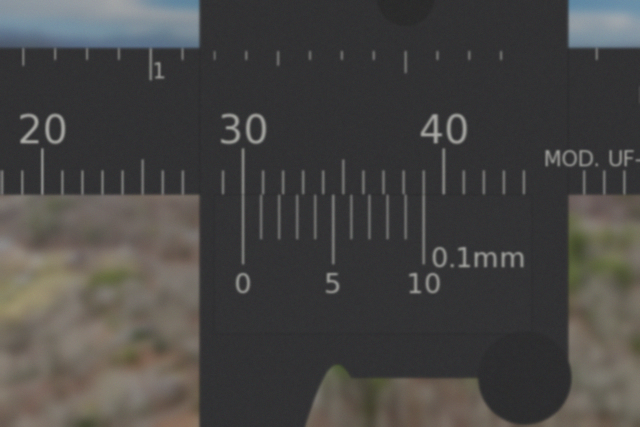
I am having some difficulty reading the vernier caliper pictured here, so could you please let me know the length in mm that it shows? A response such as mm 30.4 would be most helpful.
mm 30.0
